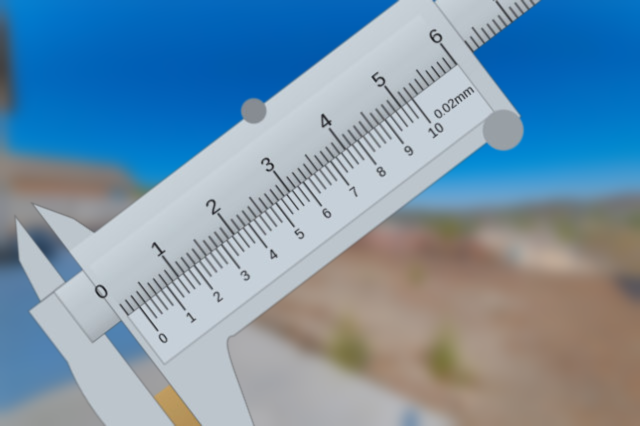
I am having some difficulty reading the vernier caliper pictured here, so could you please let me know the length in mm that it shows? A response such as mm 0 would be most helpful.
mm 3.0
